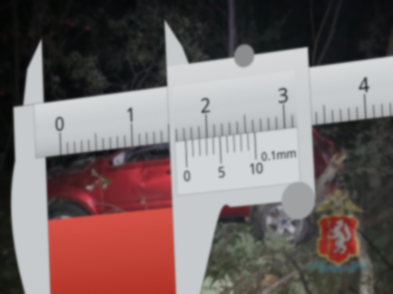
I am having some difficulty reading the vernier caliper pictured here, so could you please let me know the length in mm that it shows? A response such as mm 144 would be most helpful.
mm 17.2
